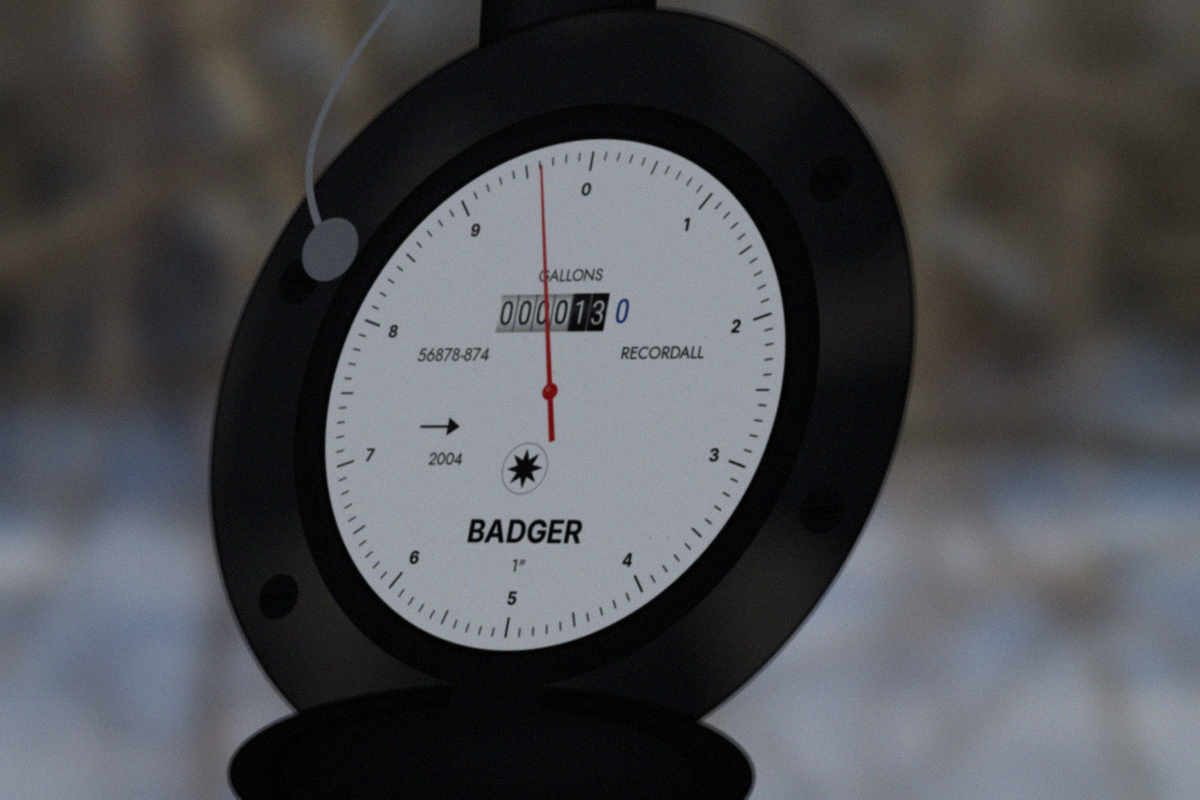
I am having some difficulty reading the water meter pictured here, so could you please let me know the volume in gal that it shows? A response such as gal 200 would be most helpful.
gal 129.6
